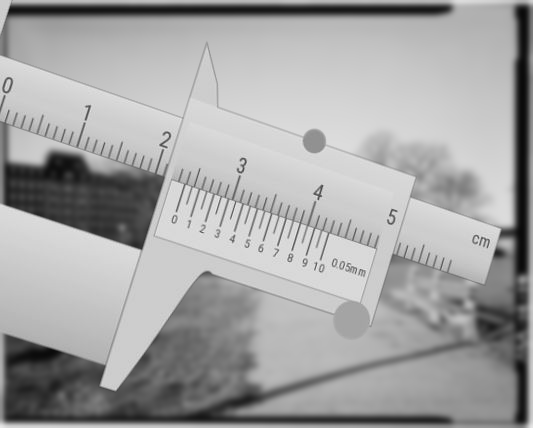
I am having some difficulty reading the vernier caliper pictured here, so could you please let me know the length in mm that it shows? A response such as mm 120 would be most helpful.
mm 23.8
